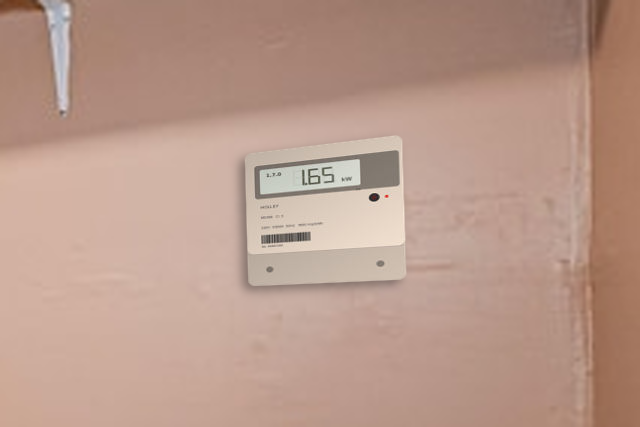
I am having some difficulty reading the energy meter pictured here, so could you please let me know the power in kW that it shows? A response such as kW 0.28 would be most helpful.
kW 1.65
